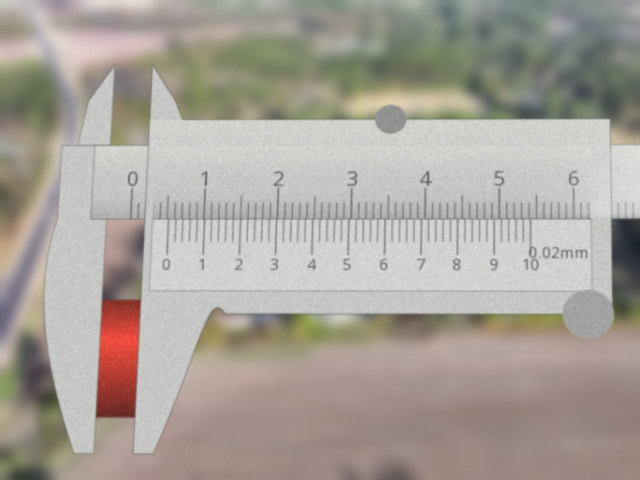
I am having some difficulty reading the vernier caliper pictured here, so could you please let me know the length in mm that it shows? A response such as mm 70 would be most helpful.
mm 5.2
